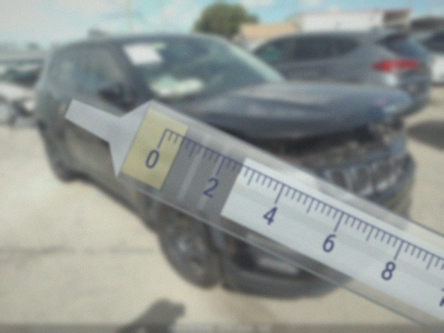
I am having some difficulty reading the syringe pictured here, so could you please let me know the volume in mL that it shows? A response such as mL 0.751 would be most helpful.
mL 0.6
